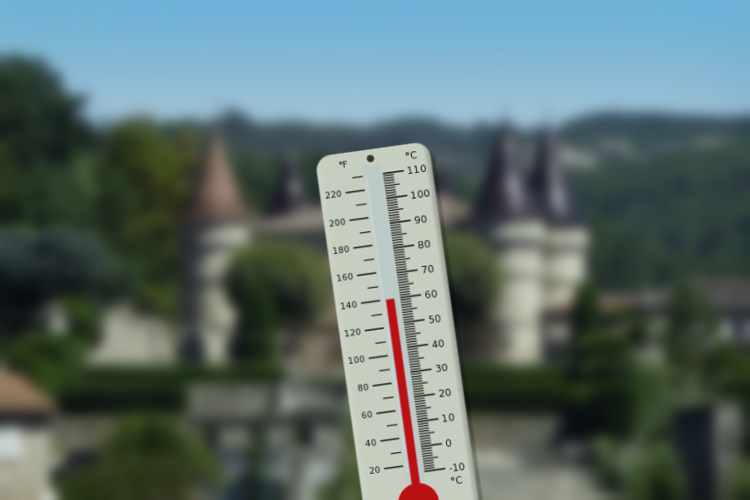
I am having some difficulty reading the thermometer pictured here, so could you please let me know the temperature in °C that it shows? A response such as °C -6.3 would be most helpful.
°C 60
